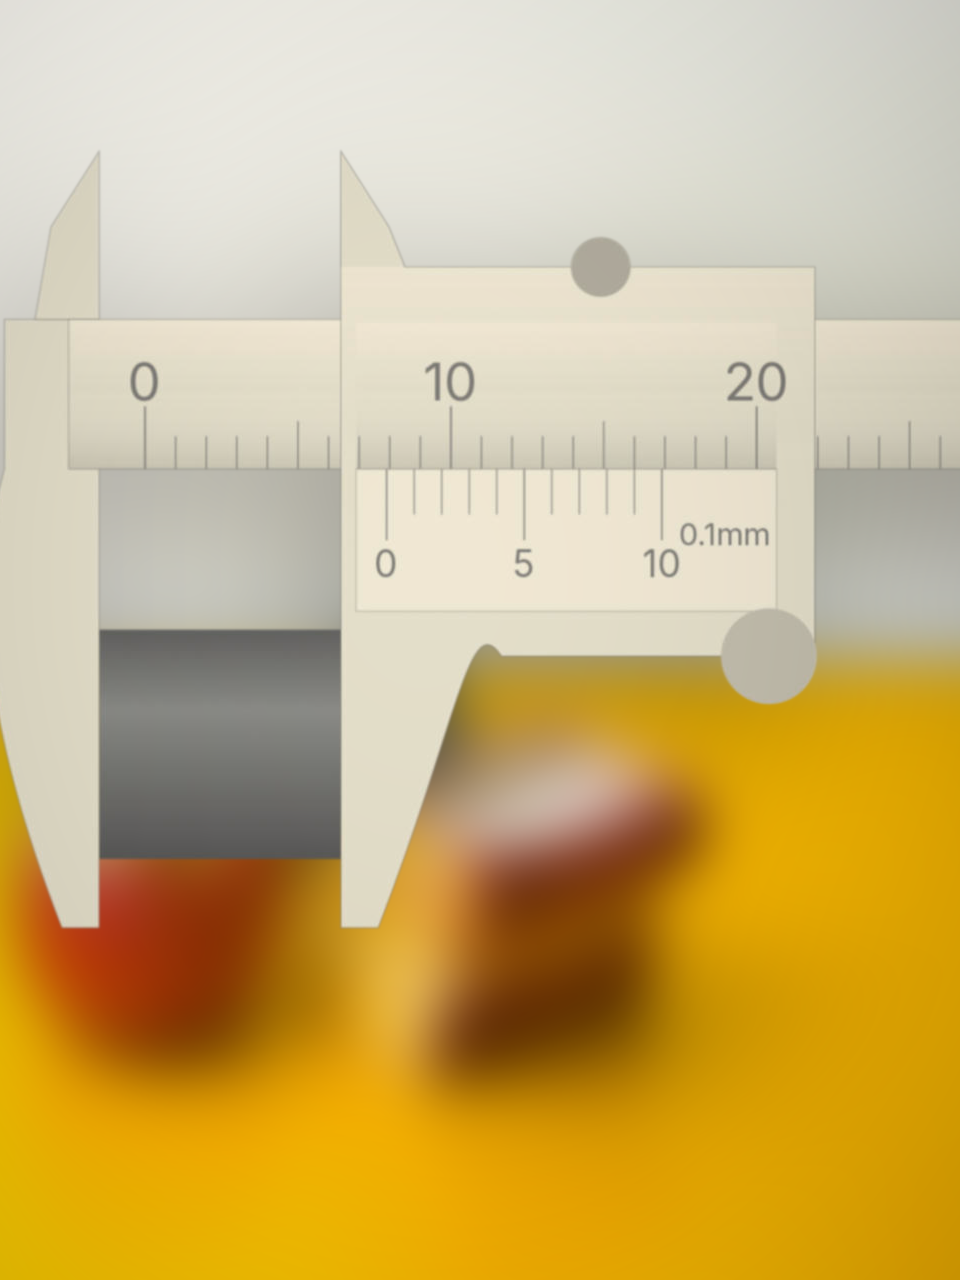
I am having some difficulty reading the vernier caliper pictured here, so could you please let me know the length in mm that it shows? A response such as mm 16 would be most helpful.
mm 7.9
